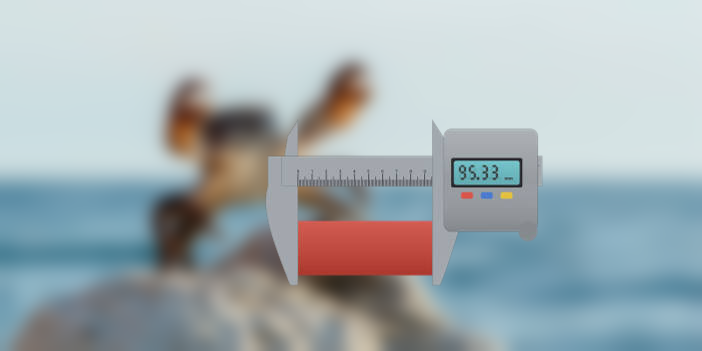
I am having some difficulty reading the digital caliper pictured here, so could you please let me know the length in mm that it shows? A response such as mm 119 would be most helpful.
mm 95.33
